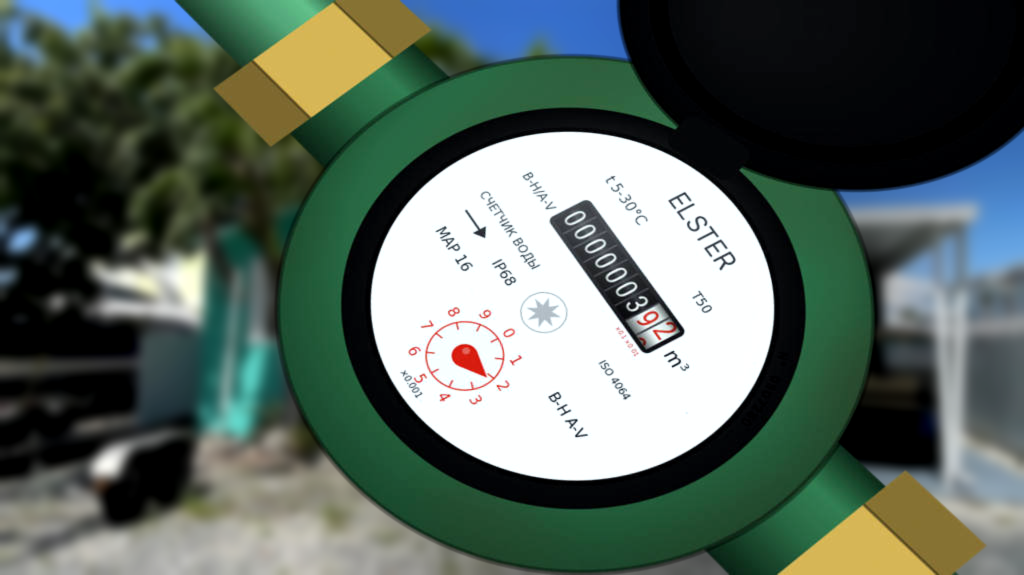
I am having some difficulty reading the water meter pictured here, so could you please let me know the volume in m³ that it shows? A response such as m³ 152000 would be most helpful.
m³ 3.922
